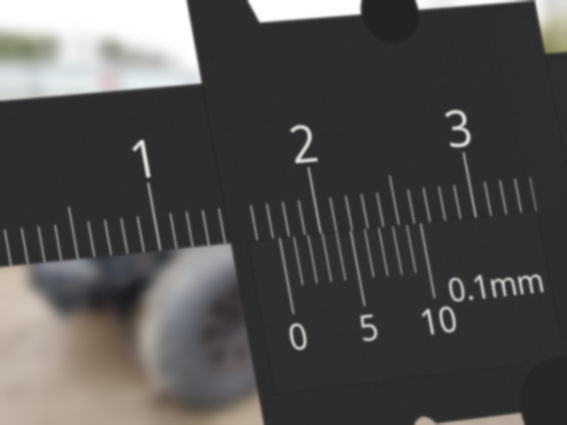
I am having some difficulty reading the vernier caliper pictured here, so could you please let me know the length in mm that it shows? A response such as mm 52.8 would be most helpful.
mm 17.4
